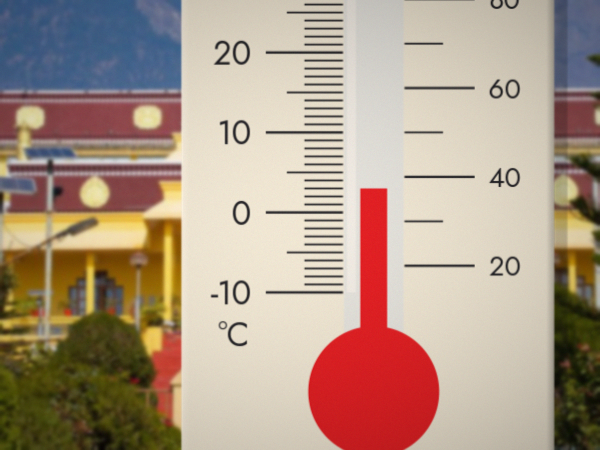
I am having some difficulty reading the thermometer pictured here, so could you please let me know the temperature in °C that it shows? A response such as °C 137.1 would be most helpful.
°C 3
